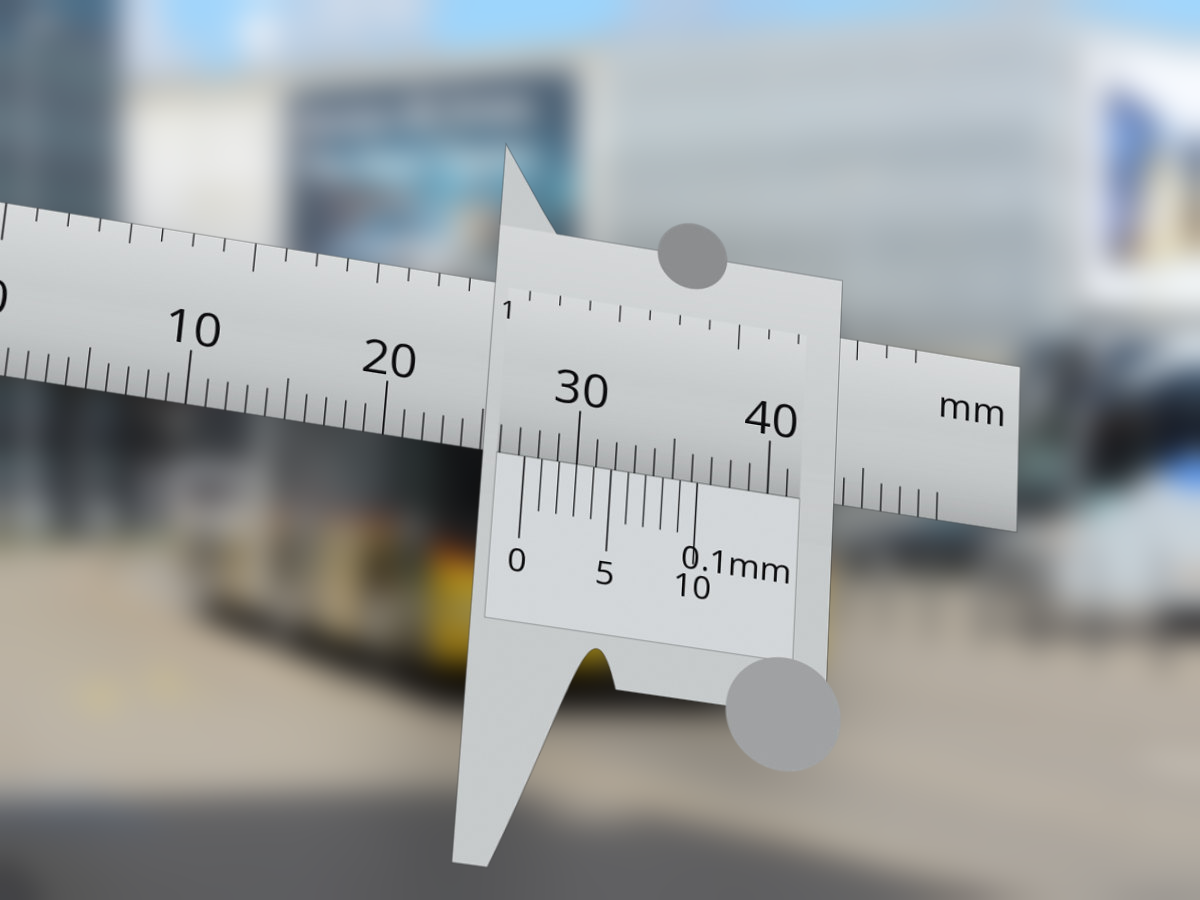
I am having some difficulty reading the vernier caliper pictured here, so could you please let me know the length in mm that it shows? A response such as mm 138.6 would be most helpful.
mm 27.3
